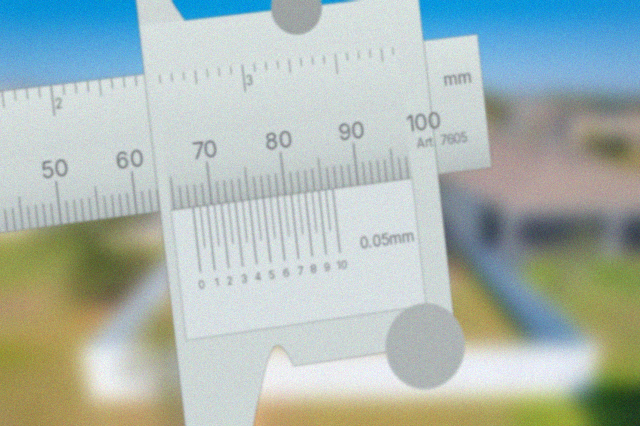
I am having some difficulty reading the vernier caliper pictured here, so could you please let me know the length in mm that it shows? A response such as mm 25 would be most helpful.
mm 67.5
